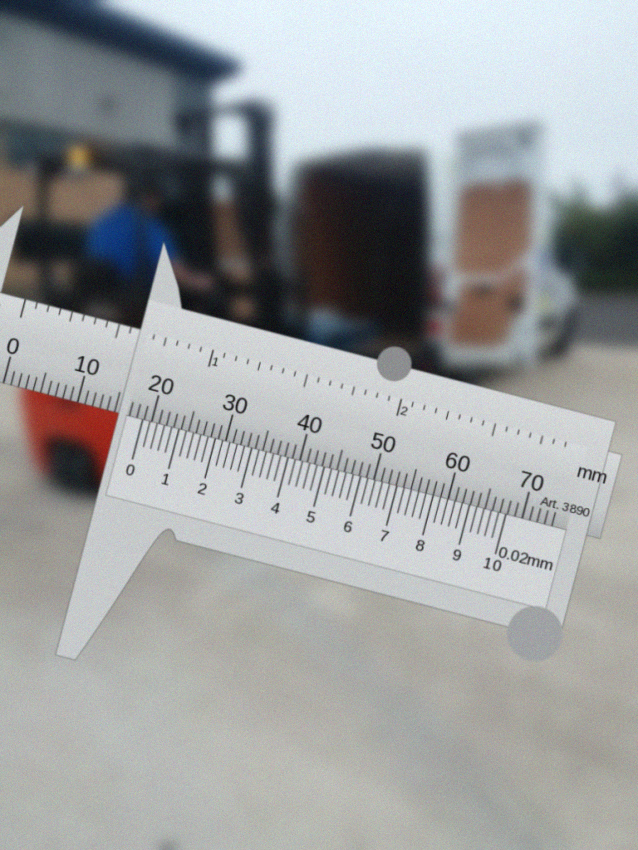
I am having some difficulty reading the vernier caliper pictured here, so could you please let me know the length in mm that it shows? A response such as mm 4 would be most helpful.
mm 18.8
